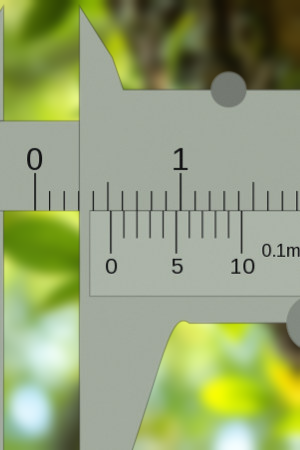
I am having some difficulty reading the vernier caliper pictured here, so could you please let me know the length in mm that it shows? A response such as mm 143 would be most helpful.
mm 5.2
